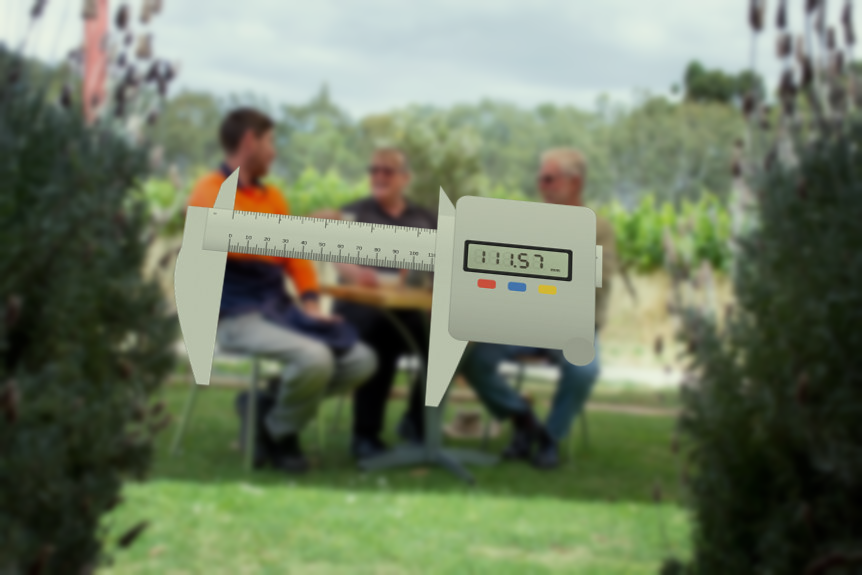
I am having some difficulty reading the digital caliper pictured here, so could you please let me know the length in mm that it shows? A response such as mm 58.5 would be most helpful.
mm 111.57
